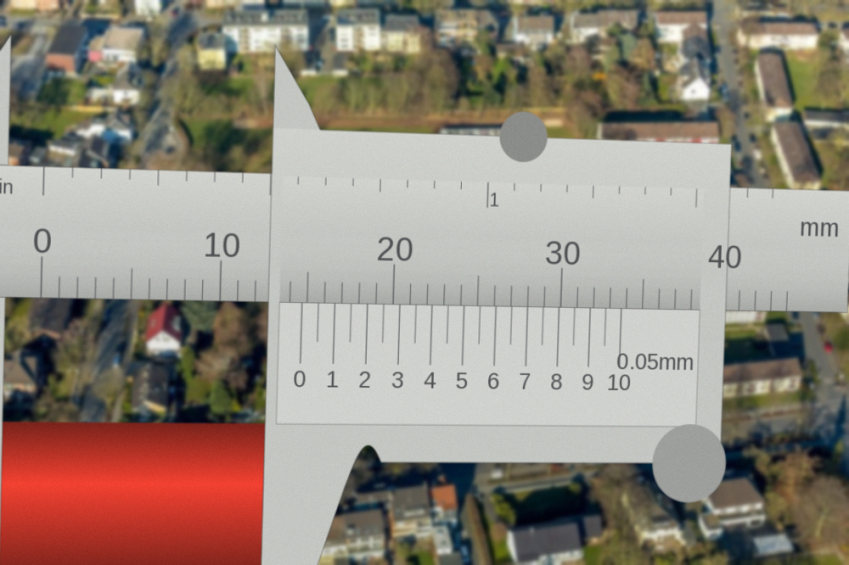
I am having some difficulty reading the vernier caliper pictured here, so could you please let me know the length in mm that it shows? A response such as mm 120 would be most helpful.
mm 14.7
